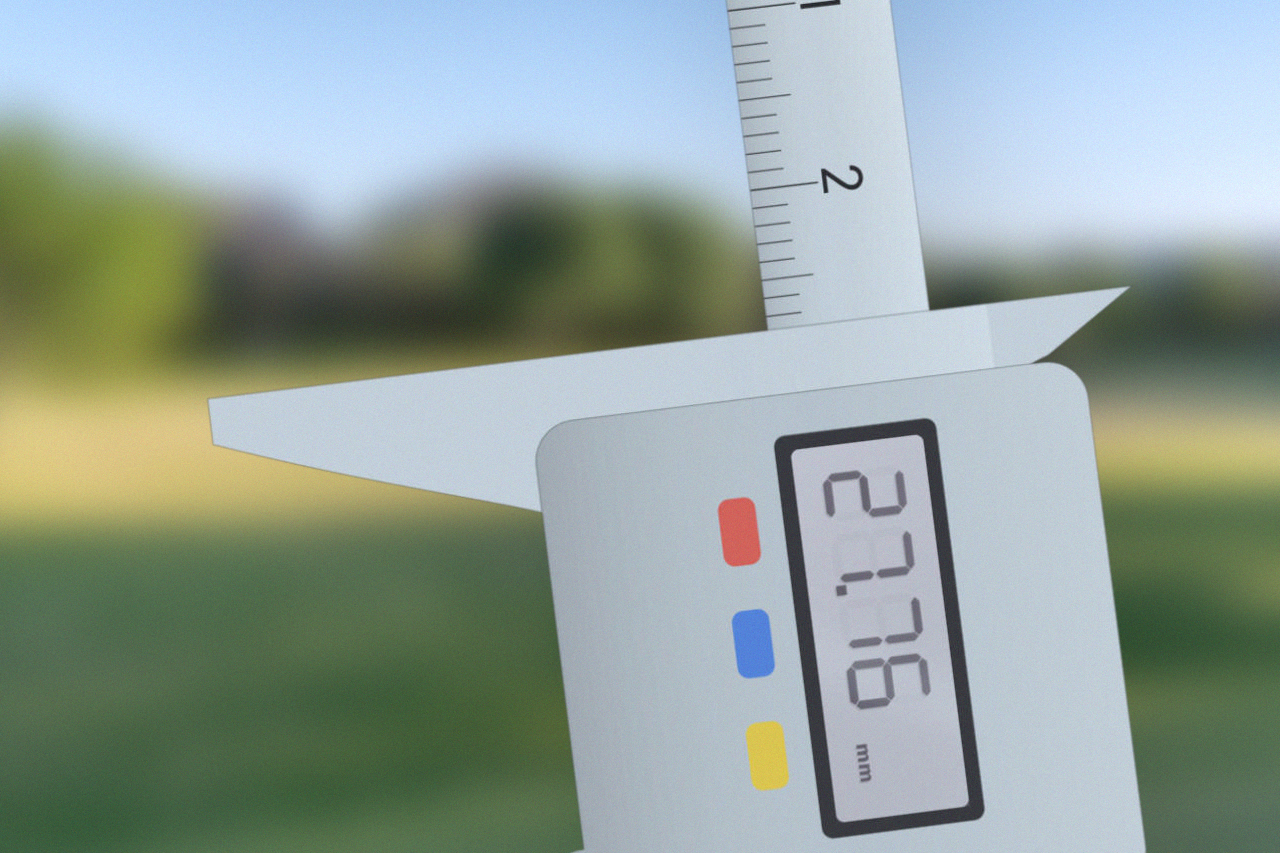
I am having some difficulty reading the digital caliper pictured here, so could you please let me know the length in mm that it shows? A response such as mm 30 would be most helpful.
mm 27.76
